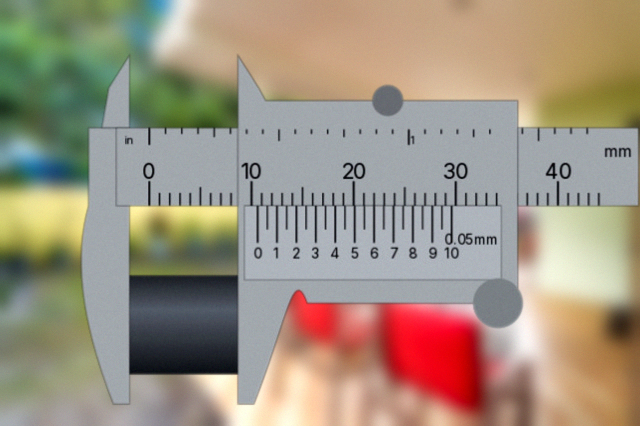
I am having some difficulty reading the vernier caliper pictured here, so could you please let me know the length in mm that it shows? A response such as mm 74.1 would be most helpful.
mm 10.6
